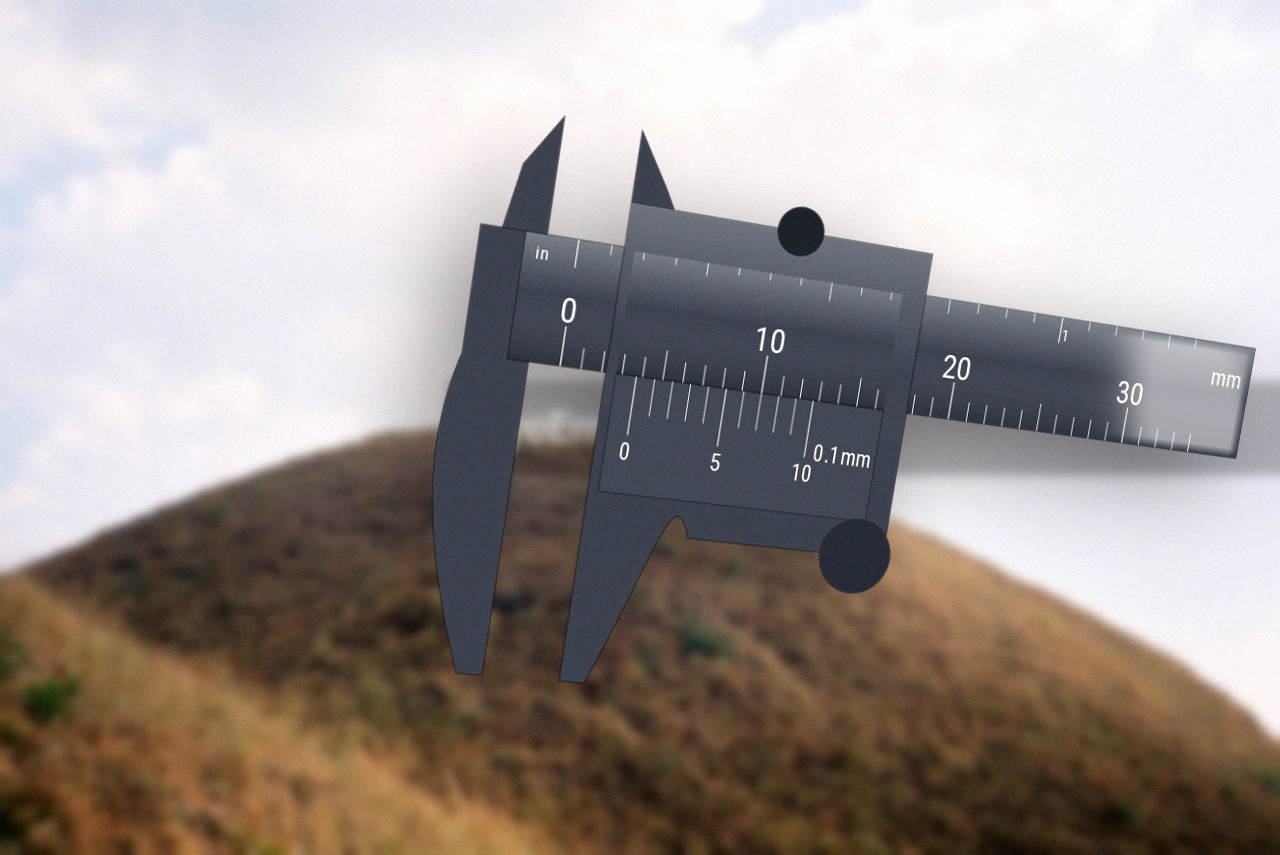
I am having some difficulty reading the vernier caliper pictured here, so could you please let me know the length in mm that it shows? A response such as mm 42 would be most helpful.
mm 3.7
